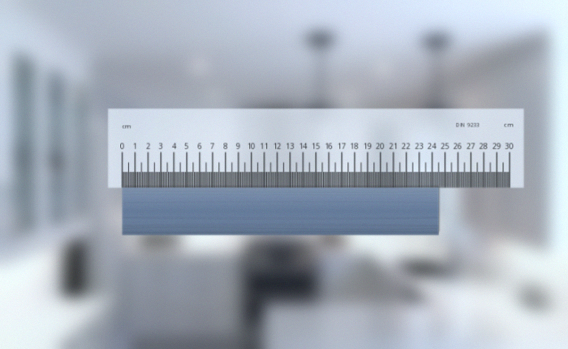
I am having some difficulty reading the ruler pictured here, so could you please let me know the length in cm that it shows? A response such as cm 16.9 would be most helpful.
cm 24.5
